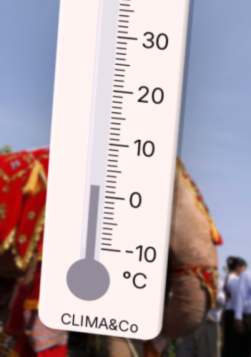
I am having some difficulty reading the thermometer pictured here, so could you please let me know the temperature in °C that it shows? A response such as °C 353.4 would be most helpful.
°C 2
